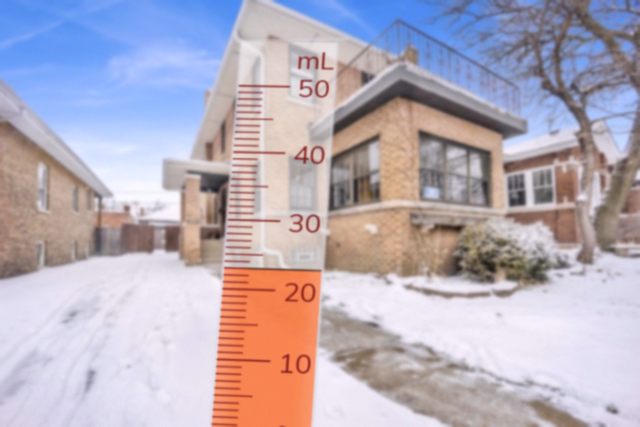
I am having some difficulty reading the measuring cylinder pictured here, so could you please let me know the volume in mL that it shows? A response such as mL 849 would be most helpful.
mL 23
